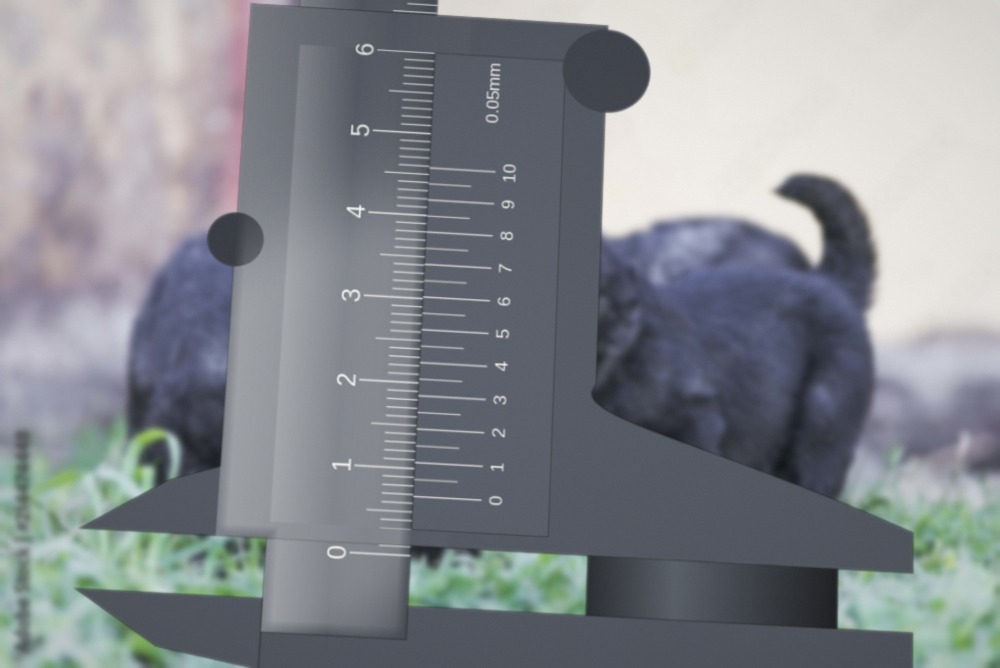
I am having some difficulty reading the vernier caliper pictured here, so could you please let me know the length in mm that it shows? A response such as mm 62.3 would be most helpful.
mm 6.8
